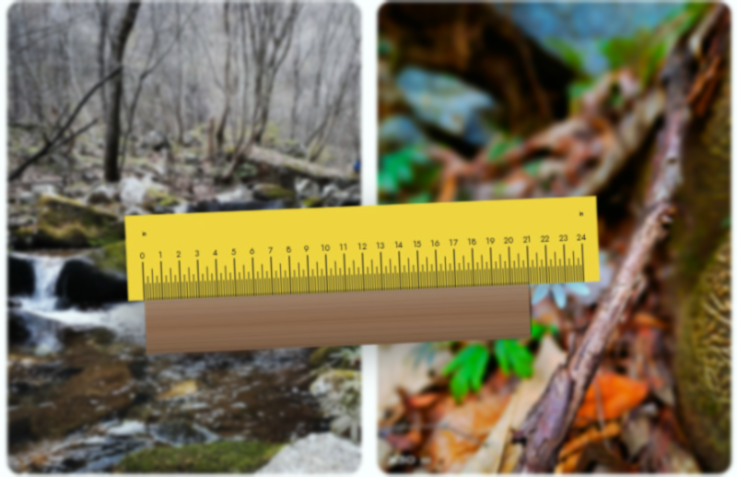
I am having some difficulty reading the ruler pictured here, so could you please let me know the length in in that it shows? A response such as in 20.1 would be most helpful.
in 21
